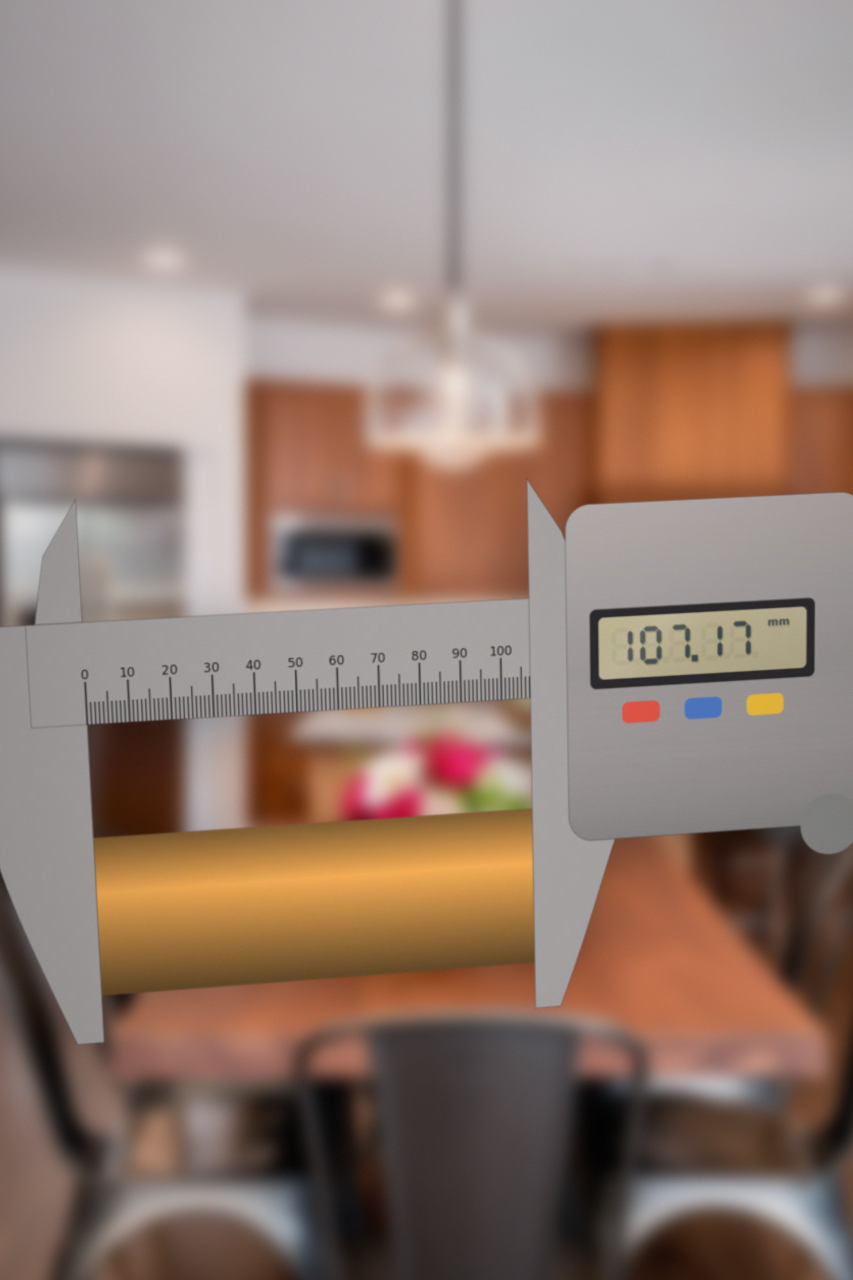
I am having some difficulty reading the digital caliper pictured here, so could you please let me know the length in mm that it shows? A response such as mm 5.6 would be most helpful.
mm 107.17
